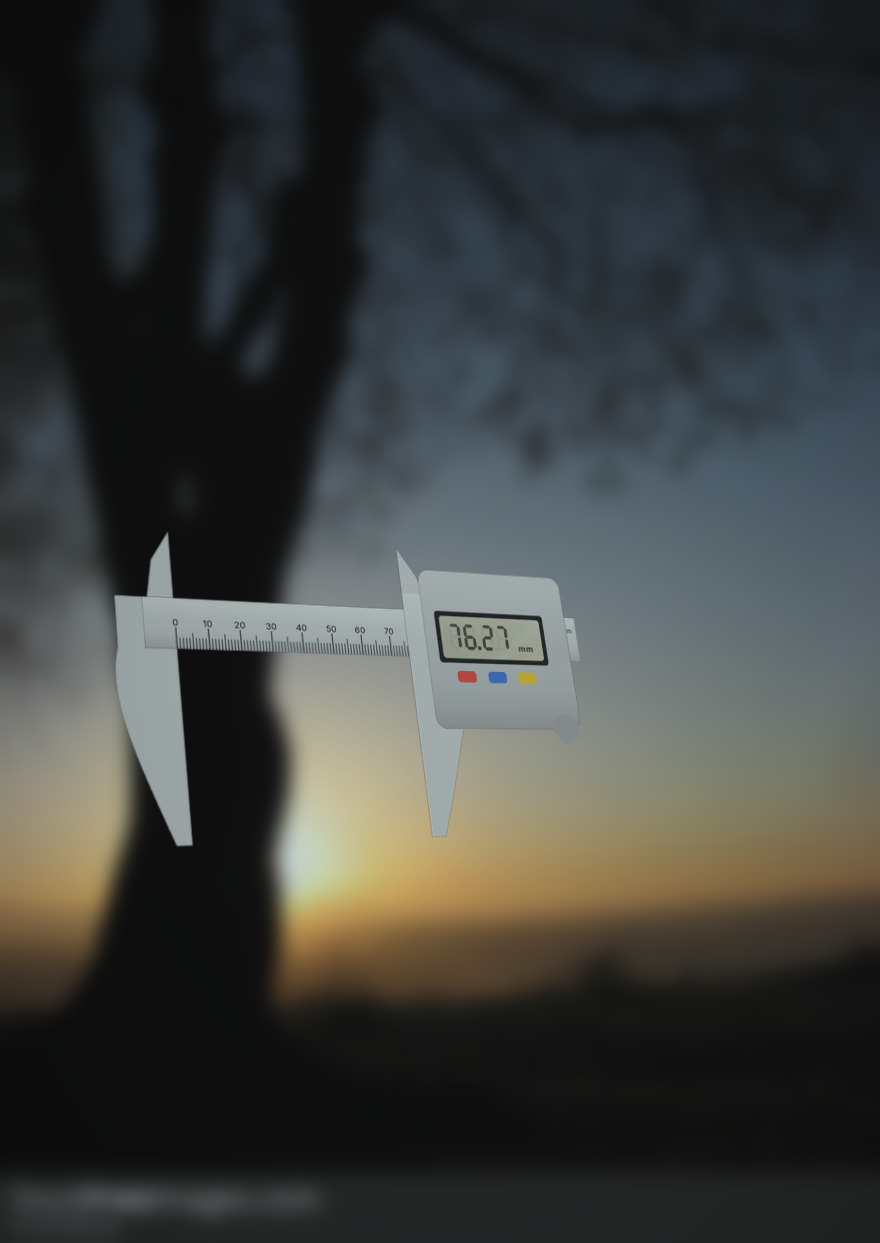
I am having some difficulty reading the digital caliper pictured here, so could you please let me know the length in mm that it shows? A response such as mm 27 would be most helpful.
mm 76.27
